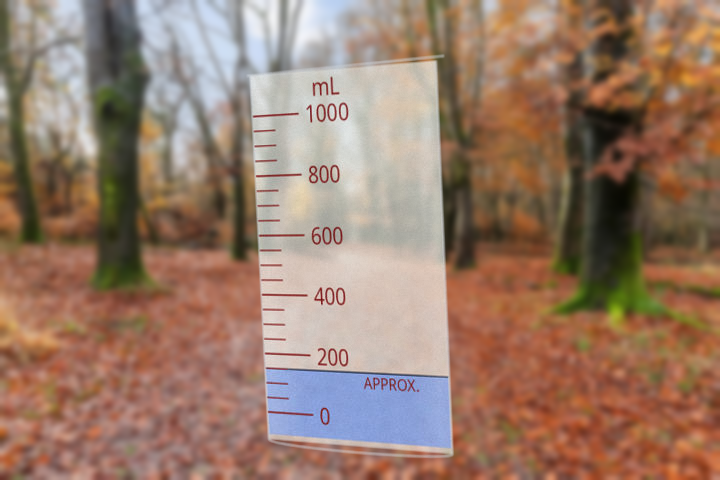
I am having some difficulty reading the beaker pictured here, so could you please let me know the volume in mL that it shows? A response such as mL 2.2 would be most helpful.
mL 150
